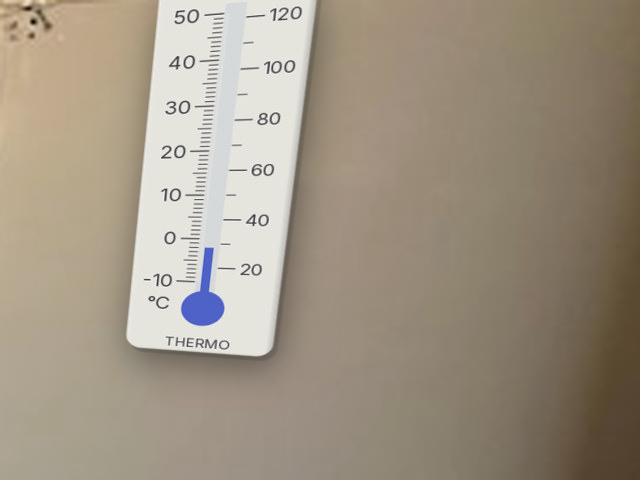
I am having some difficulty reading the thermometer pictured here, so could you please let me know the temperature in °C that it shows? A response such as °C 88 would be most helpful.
°C -2
